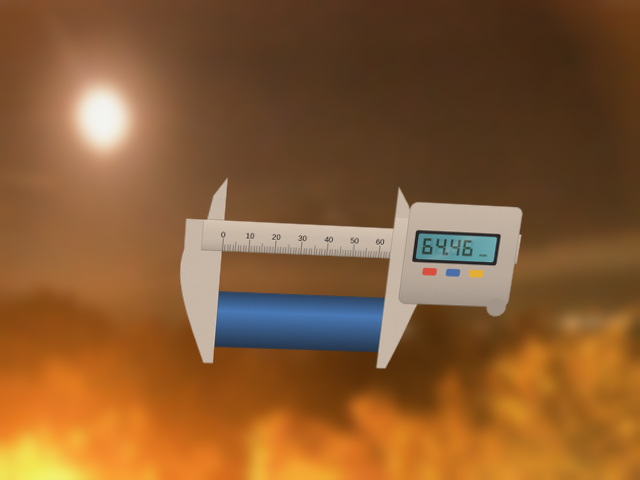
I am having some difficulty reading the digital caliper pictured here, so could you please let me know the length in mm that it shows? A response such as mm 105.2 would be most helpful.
mm 64.46
